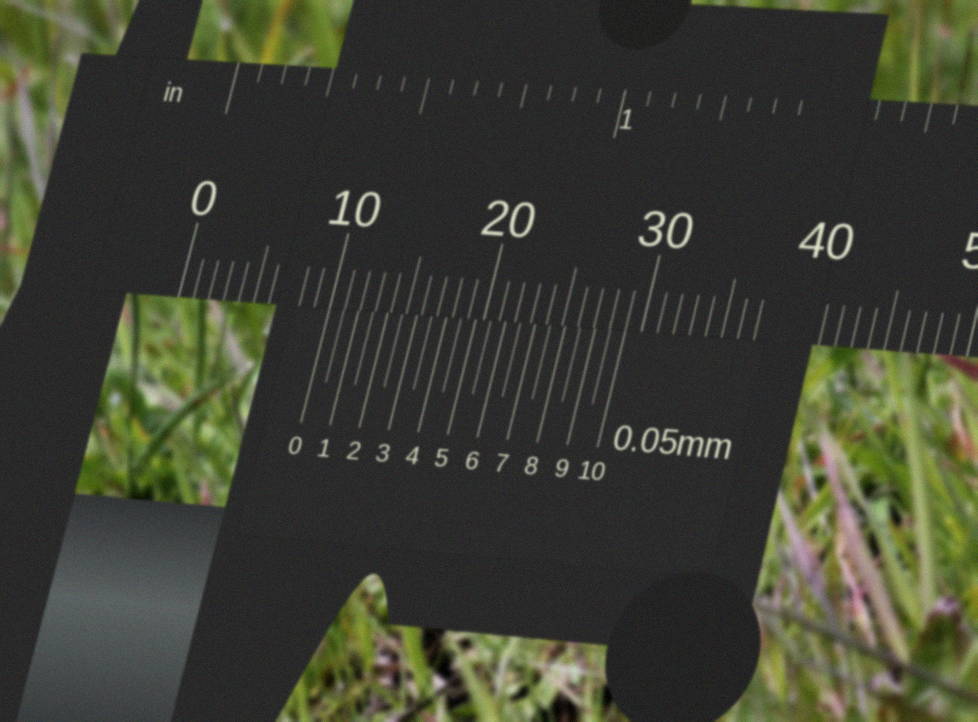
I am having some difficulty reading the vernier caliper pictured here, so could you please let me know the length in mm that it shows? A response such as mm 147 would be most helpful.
mm 10.0
